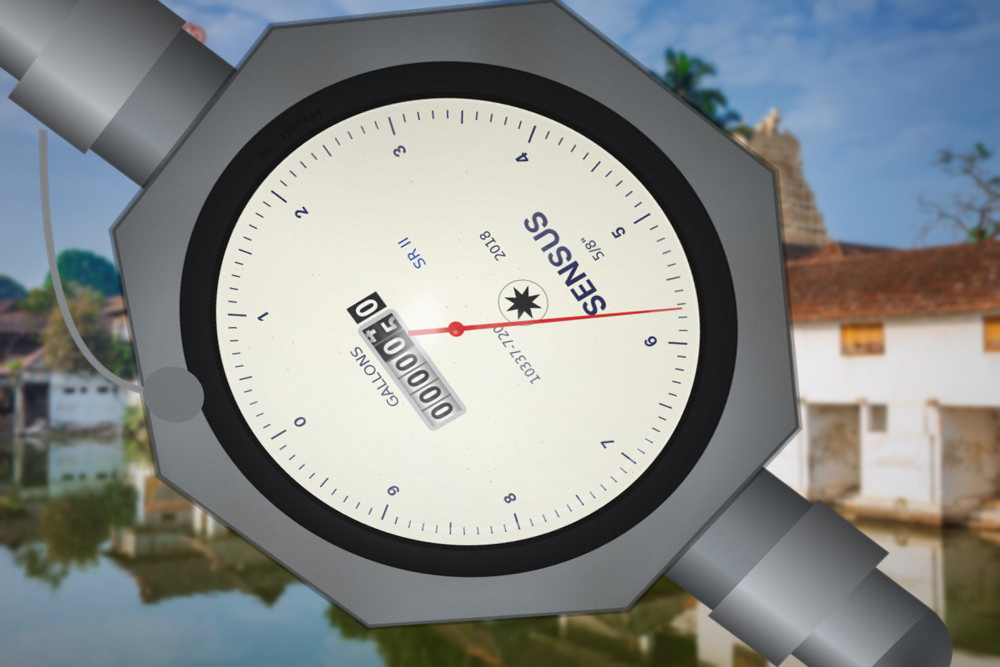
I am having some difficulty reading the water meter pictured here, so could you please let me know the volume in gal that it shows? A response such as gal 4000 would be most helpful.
gal 45.7
